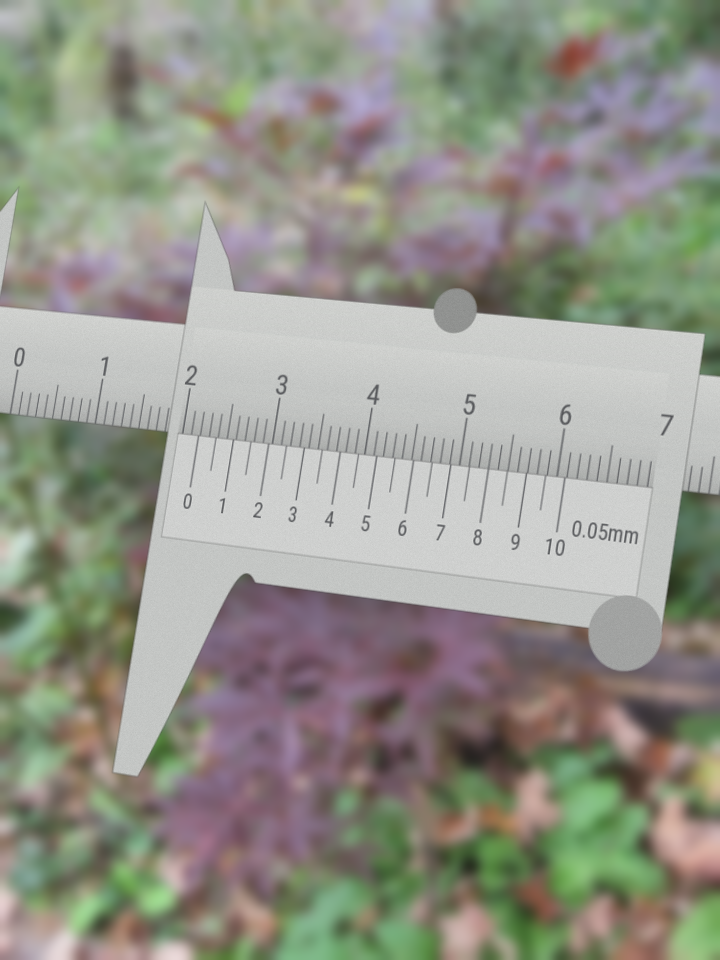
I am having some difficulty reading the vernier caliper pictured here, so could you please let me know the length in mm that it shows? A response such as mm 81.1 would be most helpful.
mm 21.8
